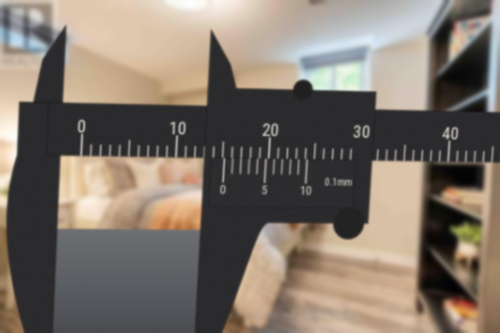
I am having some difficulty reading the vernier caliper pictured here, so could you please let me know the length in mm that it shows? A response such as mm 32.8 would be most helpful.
mm 15.2
